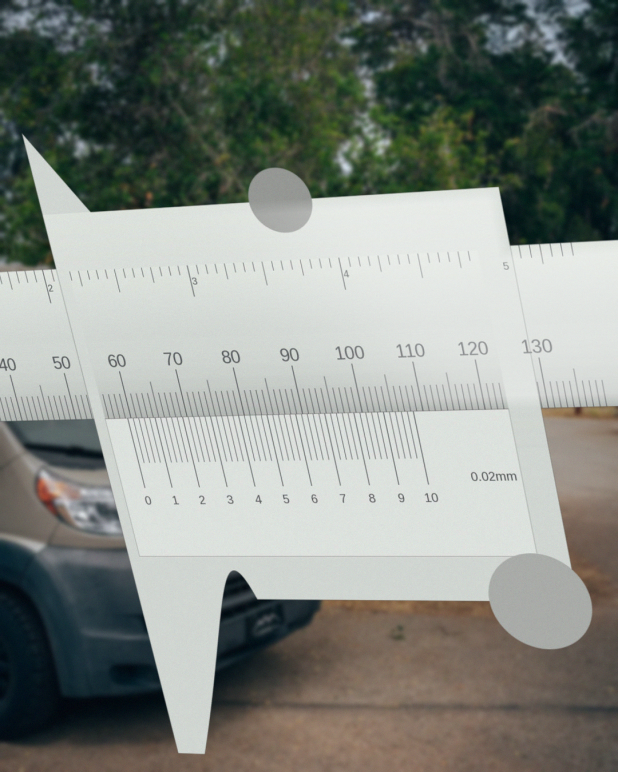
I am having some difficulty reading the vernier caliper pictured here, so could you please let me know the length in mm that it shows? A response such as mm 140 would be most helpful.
mm 59.4
